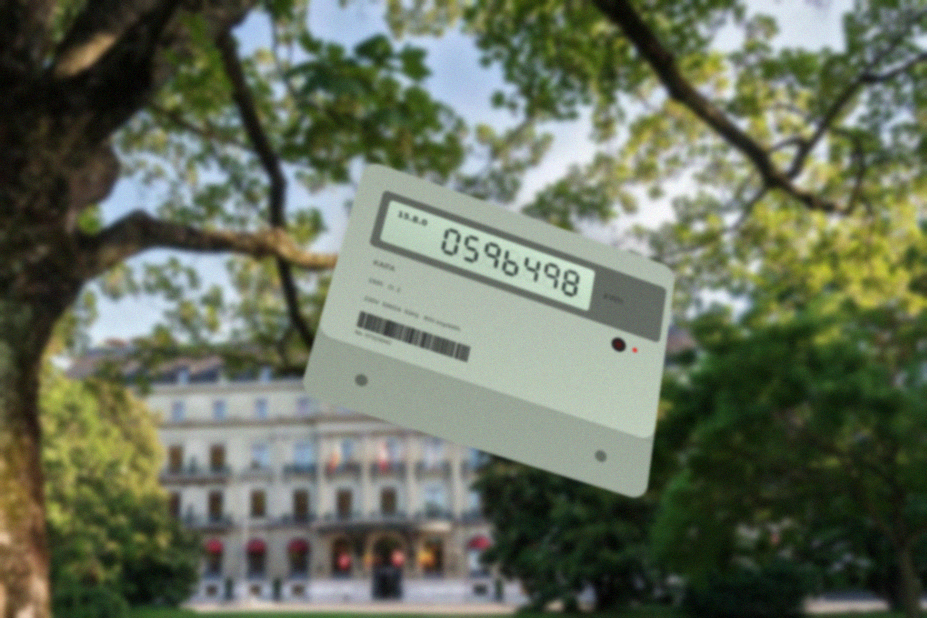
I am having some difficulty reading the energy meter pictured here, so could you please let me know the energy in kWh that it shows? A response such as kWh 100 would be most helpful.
kWh 596498
